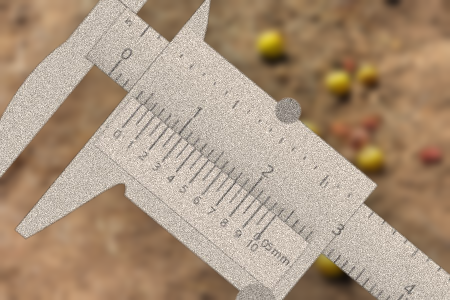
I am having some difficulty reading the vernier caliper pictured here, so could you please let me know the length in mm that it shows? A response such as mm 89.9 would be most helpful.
mm 4.8
